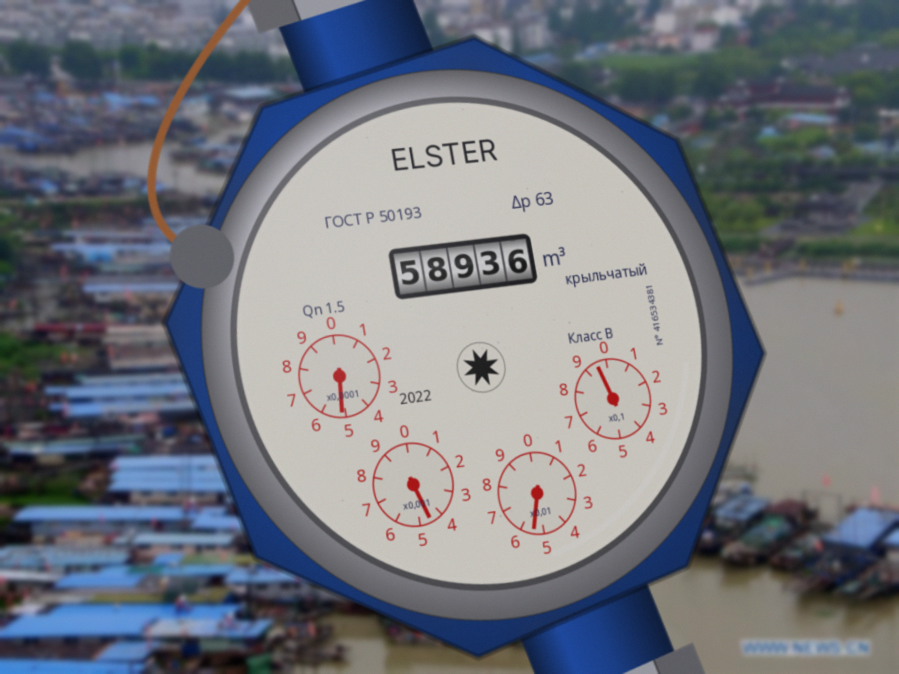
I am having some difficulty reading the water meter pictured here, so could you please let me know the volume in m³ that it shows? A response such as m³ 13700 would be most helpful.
m³ 58935.9545
